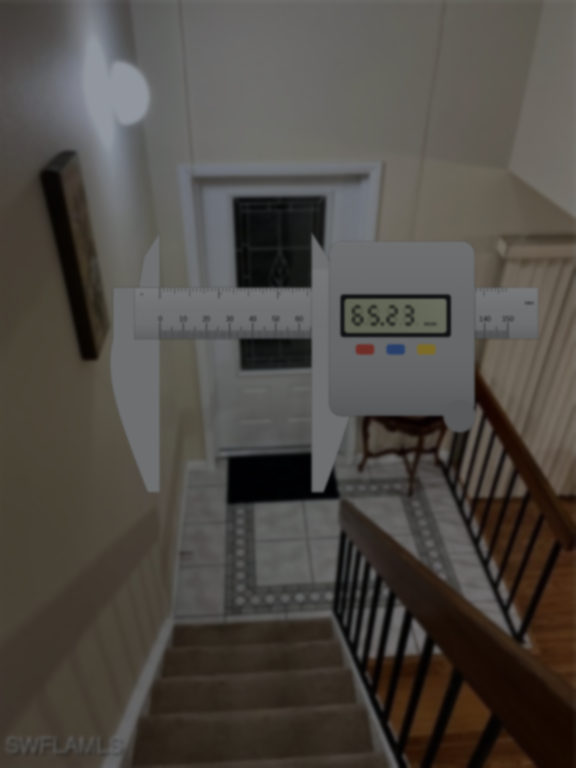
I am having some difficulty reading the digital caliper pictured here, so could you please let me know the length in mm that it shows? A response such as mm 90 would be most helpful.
mm 65.23
